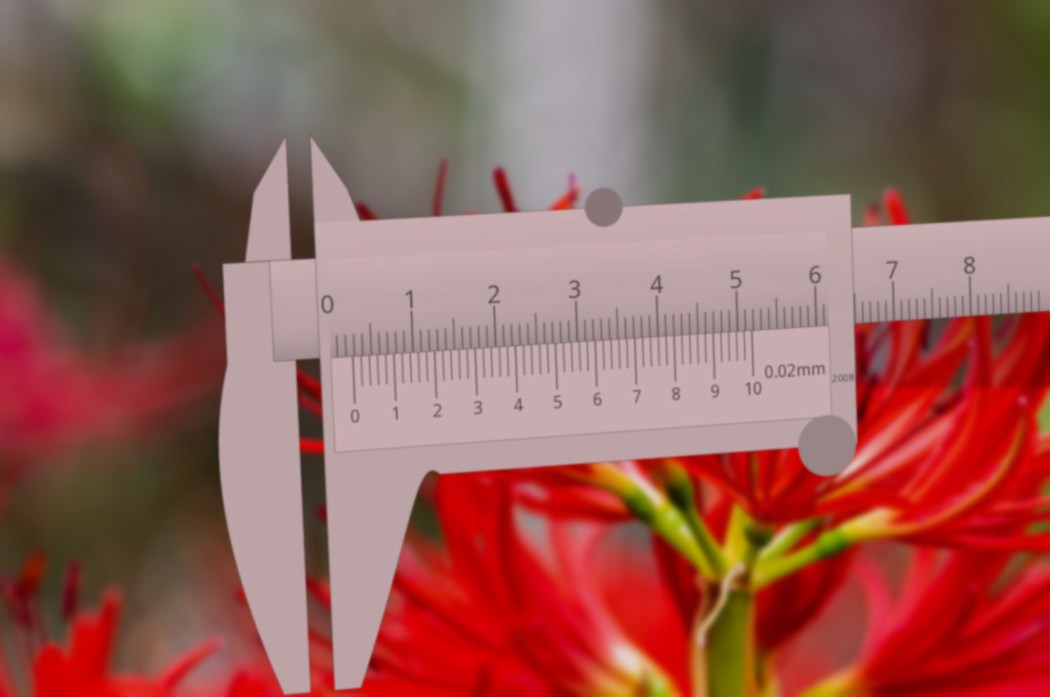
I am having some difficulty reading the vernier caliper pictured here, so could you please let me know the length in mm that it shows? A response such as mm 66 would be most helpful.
mm 2.8
